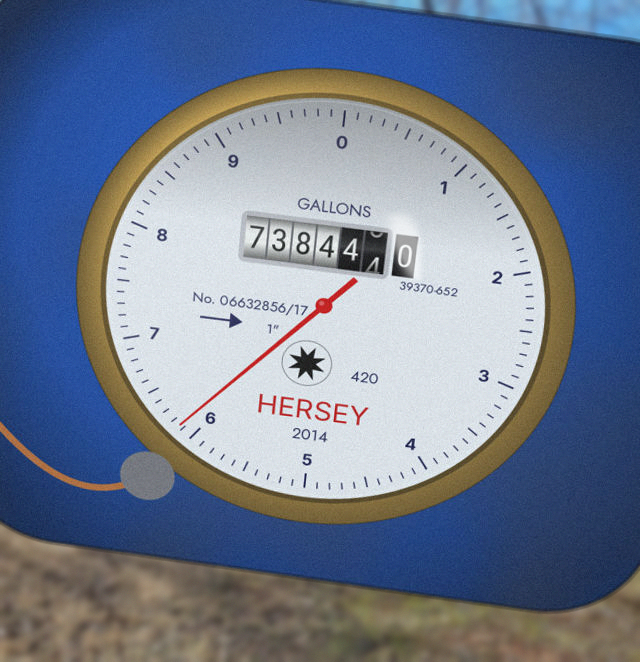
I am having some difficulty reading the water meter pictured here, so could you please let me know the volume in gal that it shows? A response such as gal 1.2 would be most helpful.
gal 7384436.1
